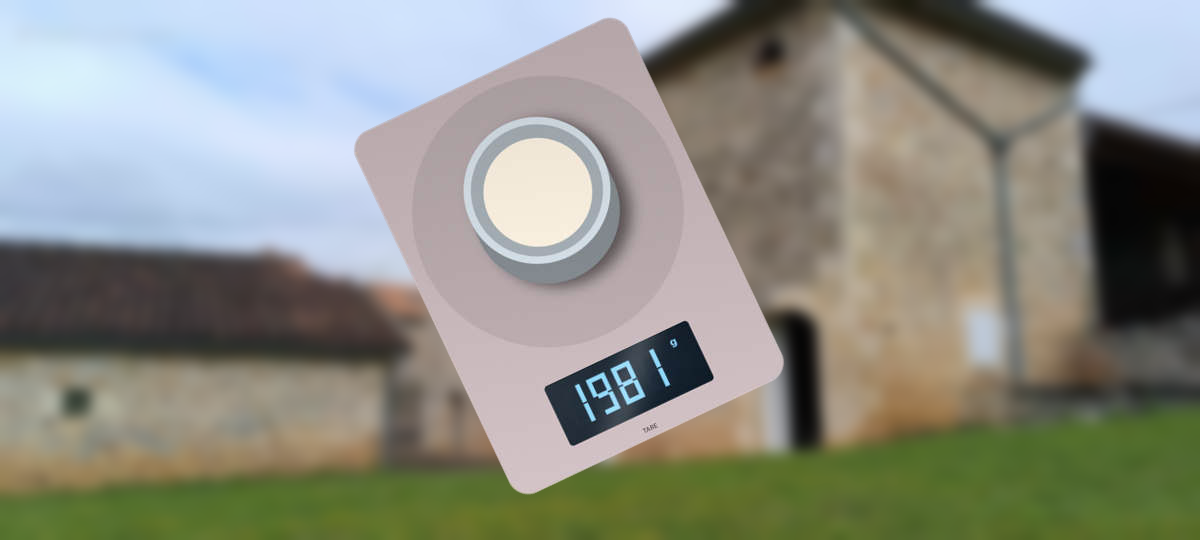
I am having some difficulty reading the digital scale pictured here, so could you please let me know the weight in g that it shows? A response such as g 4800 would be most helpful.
g 1981
